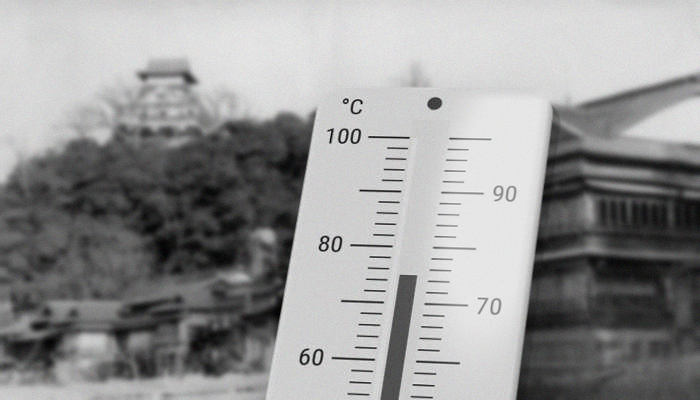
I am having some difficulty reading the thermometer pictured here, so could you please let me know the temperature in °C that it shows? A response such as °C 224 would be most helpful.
°C 75
